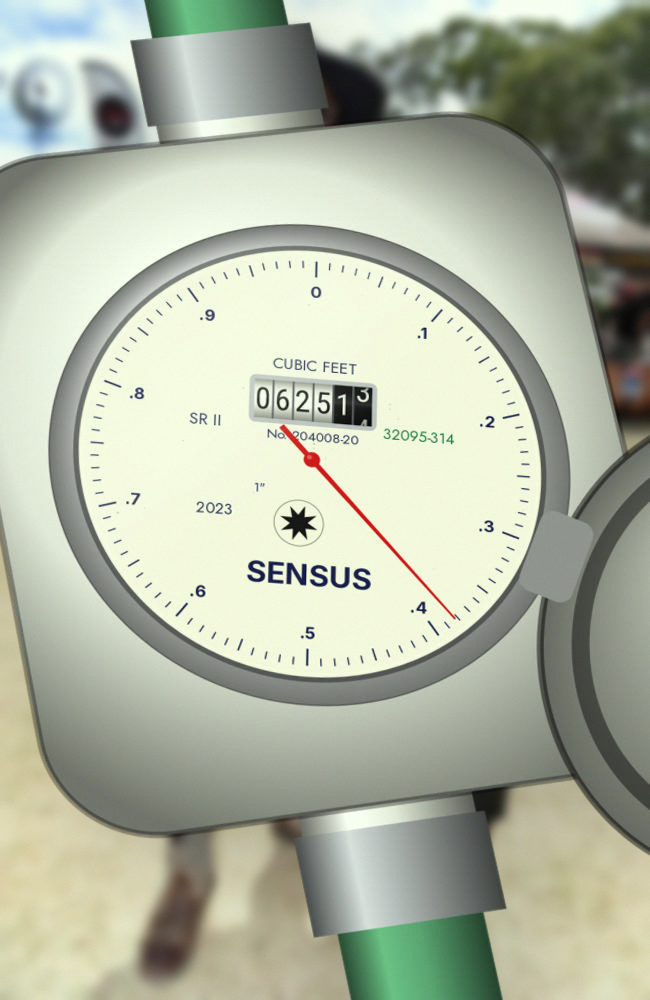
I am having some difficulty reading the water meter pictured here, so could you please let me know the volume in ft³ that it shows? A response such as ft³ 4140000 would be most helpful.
ft³ 62513.38
